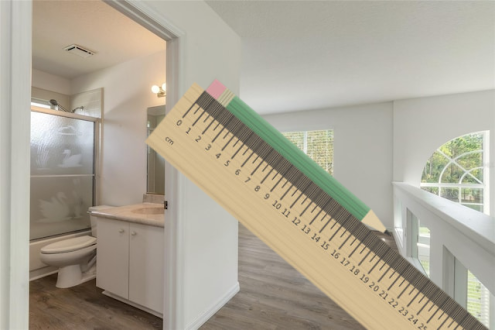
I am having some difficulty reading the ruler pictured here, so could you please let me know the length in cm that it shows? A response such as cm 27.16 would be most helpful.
cm 18.5
